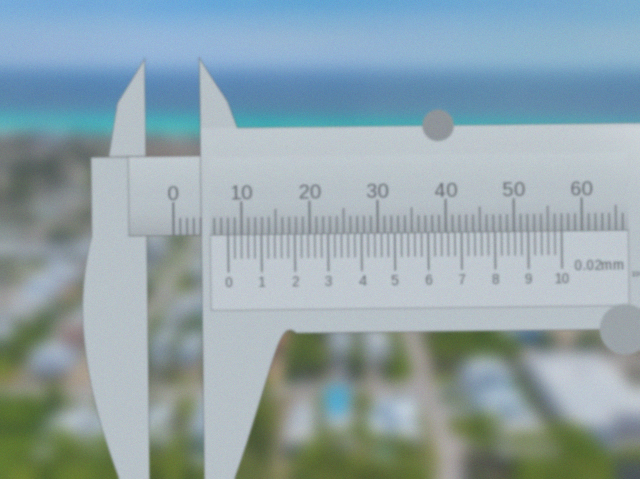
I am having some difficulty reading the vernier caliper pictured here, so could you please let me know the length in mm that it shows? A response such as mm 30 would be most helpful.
mm 8.0
